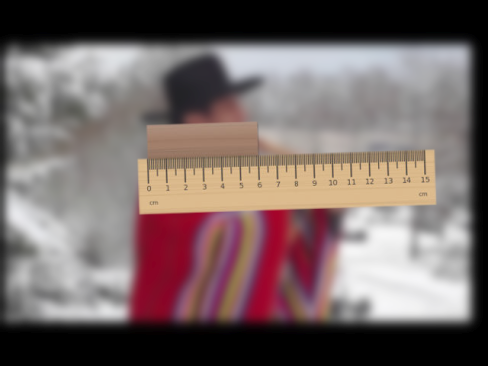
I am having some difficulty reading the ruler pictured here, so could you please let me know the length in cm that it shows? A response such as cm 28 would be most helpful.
cm 6
